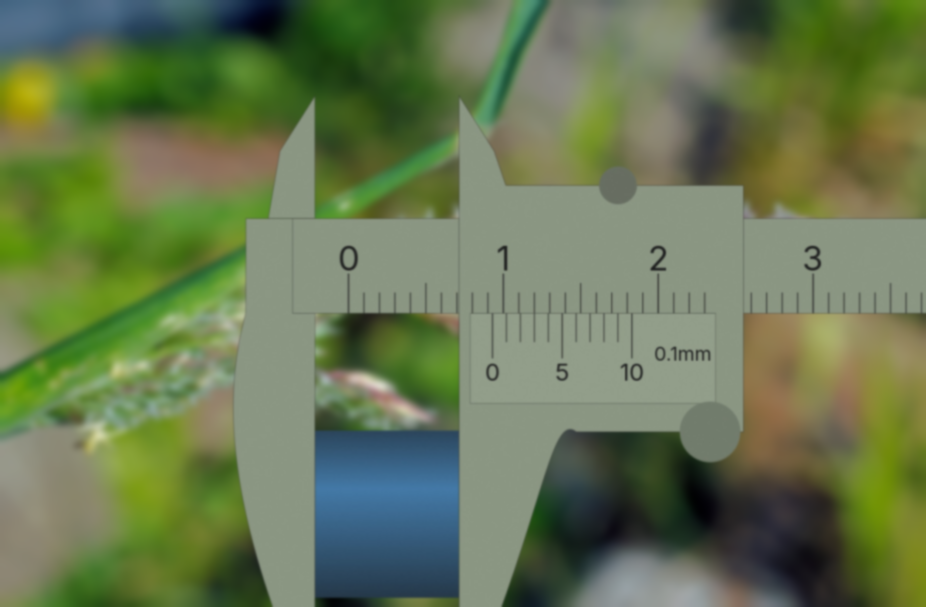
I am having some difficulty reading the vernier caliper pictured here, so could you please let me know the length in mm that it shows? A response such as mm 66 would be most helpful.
mm 9.3
